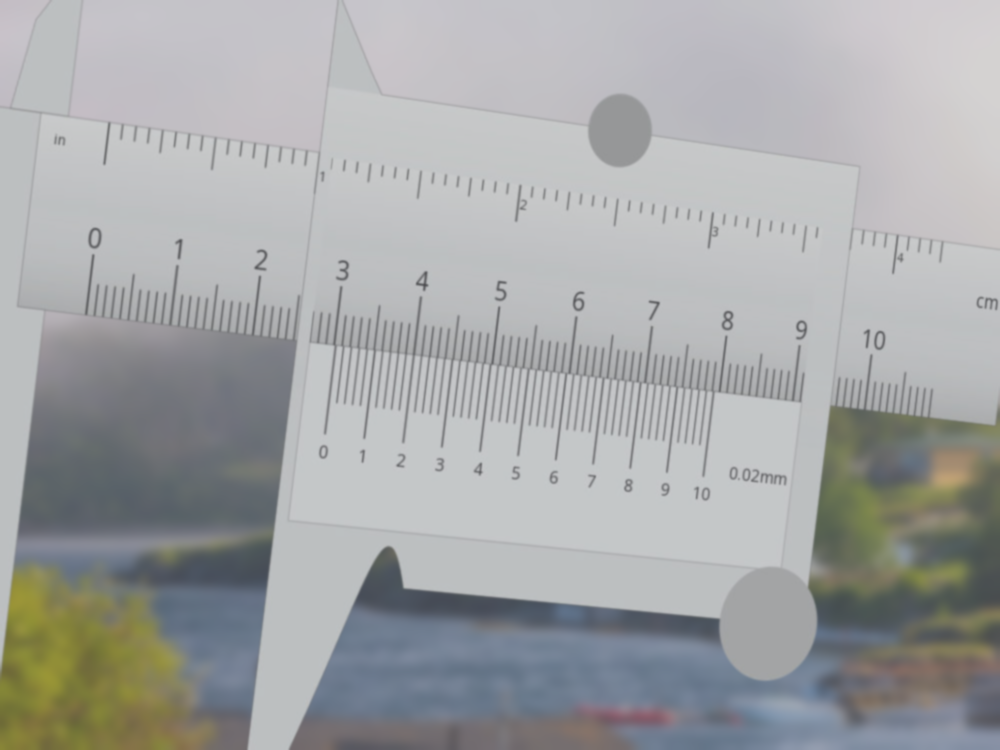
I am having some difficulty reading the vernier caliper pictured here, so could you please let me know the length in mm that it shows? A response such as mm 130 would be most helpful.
mm 30.2
